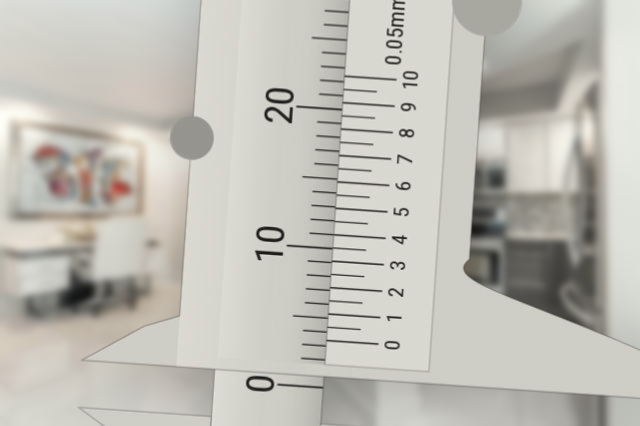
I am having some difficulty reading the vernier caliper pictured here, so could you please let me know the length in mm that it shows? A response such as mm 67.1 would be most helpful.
mm 3.4
